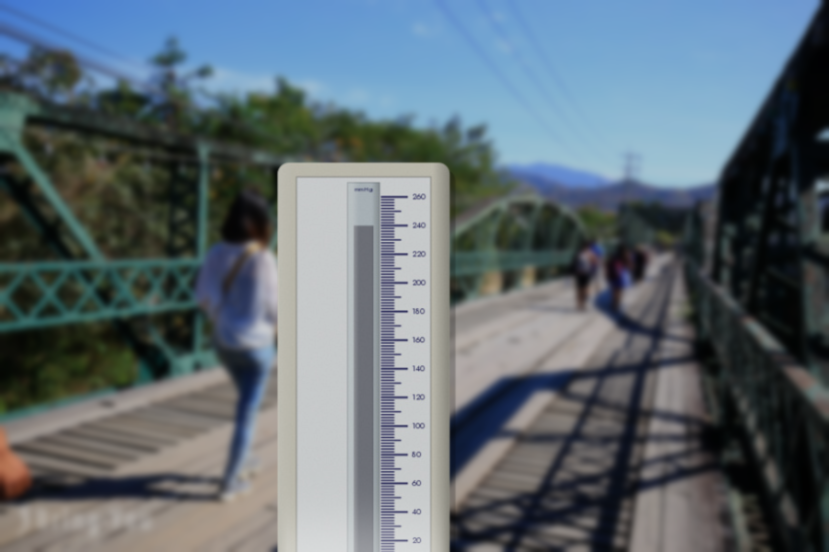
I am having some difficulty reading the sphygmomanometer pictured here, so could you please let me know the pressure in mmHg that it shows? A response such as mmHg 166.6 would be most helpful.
mmHg 240
